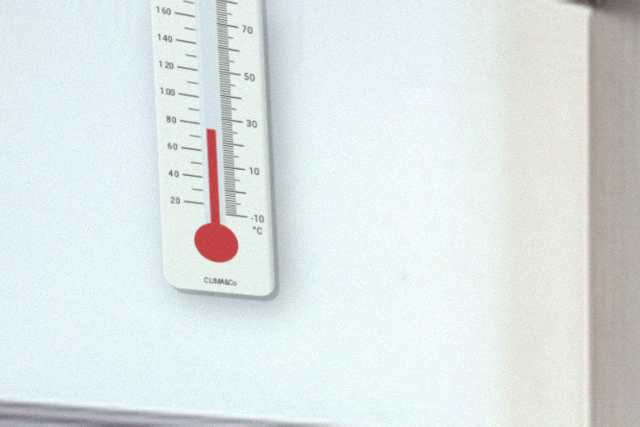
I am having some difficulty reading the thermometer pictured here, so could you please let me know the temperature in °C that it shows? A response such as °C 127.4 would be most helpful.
°C 25
